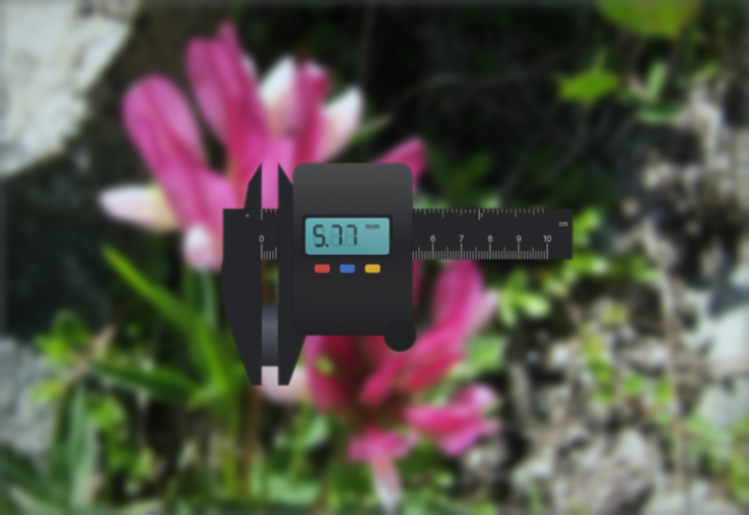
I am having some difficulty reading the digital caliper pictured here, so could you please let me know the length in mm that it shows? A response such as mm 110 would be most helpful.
mm 5.77
